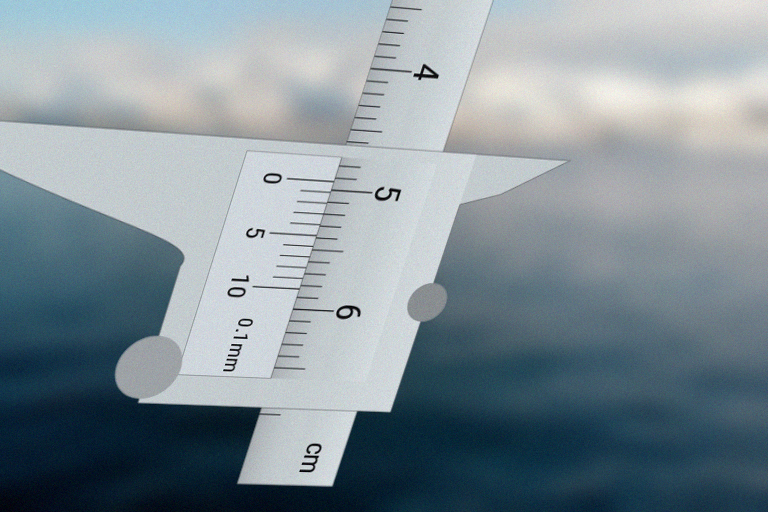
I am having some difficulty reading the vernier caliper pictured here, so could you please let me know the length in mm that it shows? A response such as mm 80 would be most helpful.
mm 49.3
